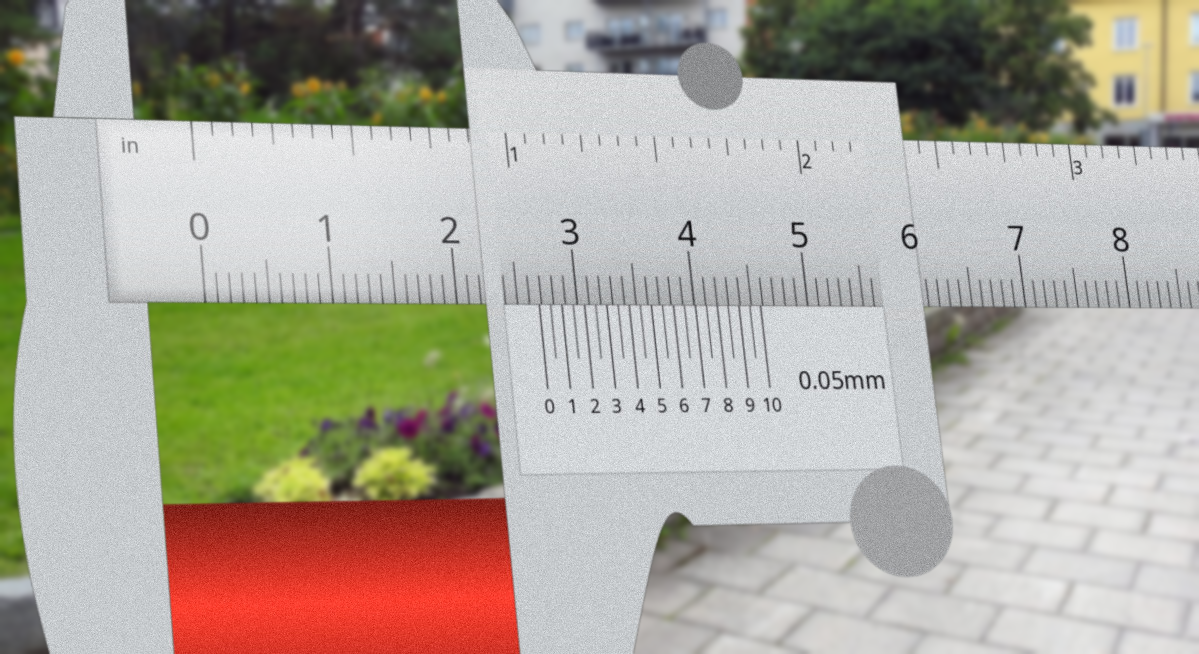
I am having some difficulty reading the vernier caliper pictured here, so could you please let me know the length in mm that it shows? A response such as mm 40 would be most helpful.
mm 26.8
